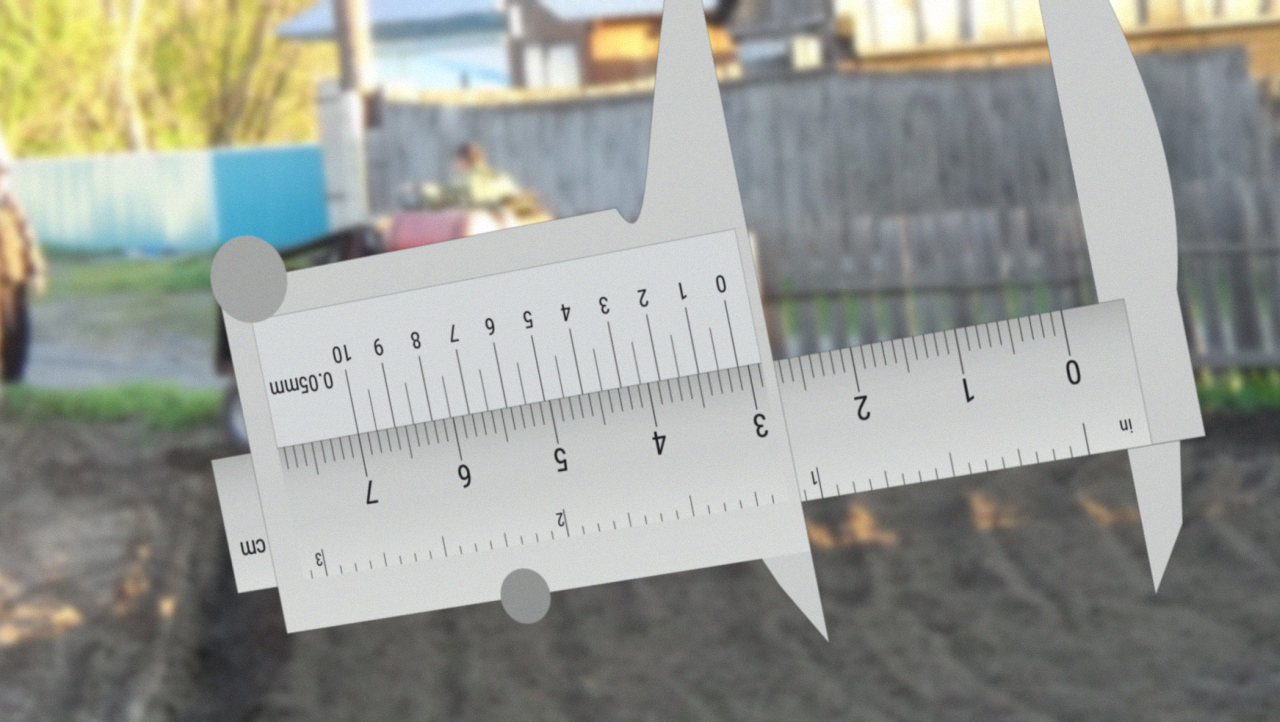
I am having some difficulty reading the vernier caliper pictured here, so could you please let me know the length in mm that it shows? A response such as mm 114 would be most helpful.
mm 31.0
